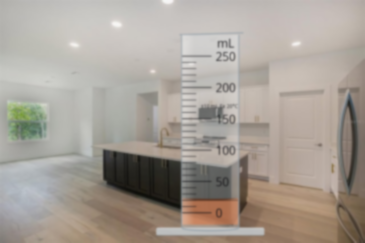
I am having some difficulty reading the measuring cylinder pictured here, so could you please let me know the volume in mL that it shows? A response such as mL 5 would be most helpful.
mL 20
